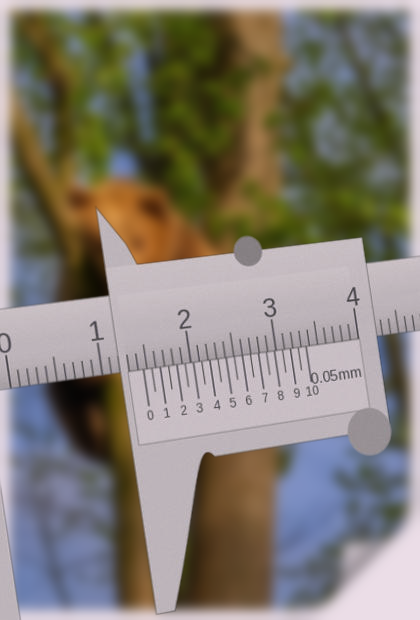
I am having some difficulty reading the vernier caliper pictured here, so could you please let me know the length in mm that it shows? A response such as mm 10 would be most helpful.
mm 14.6
